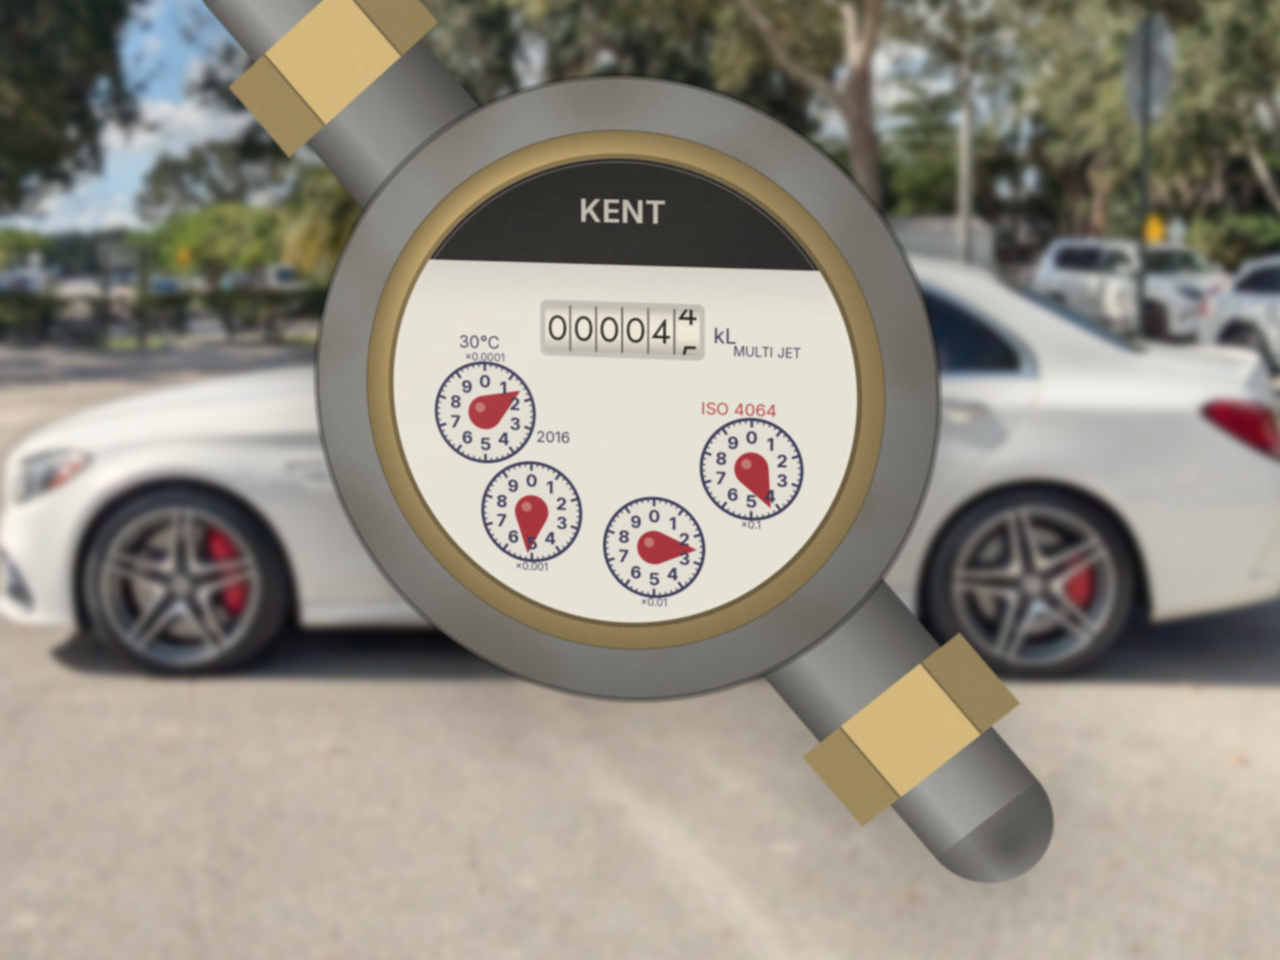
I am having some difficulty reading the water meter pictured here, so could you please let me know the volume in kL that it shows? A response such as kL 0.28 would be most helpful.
kL 44.4251
